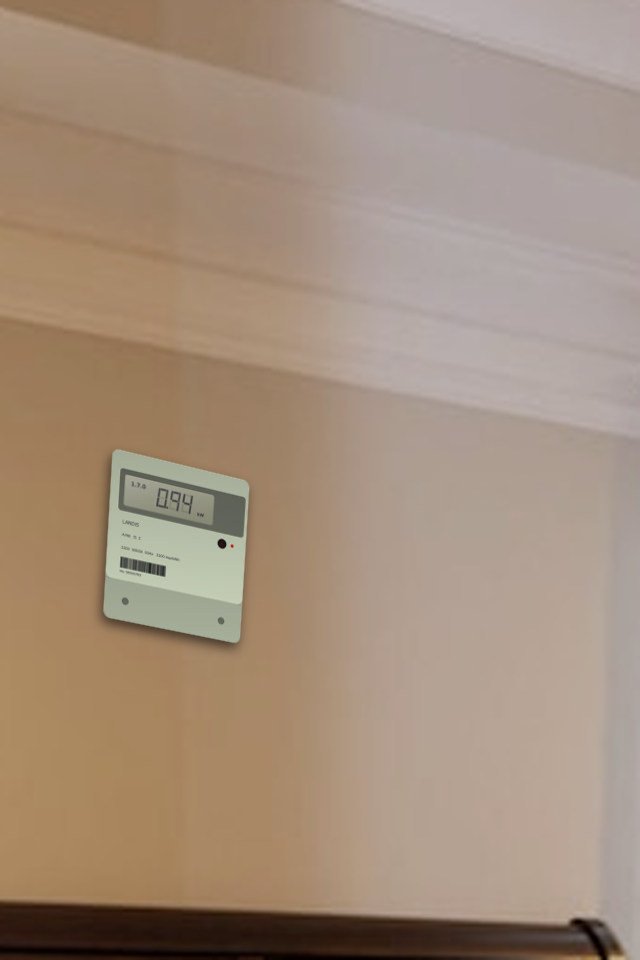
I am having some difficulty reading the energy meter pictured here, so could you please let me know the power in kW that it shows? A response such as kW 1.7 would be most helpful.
kW 0.94
